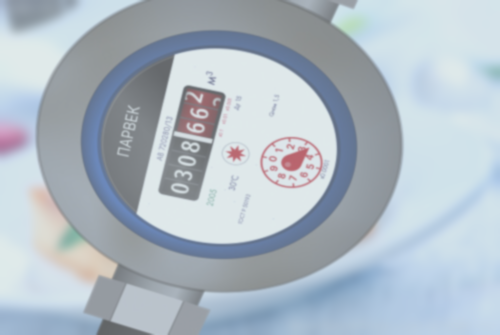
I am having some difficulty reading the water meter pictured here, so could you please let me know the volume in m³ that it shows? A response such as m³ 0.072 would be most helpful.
m³ 308.6623
